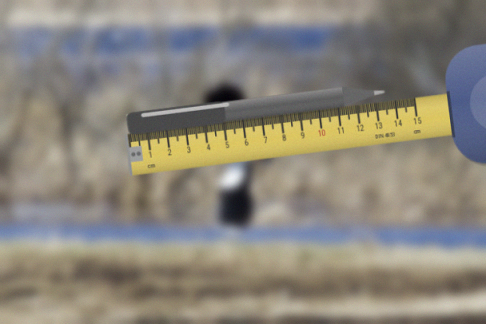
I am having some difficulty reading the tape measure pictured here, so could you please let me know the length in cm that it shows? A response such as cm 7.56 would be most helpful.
cm 13.5
